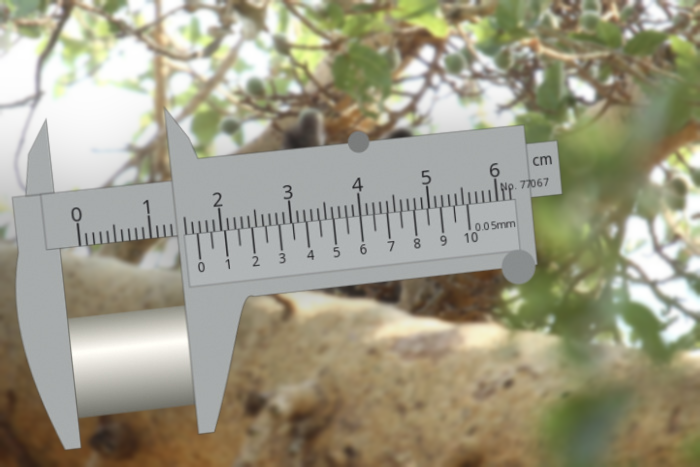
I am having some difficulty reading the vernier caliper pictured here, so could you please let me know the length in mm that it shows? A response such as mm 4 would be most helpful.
mm 16.6
